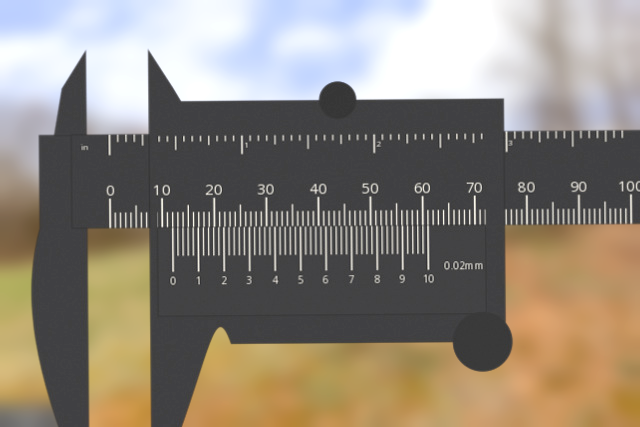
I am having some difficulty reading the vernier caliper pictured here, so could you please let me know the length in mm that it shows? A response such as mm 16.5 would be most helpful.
mm 12.0
